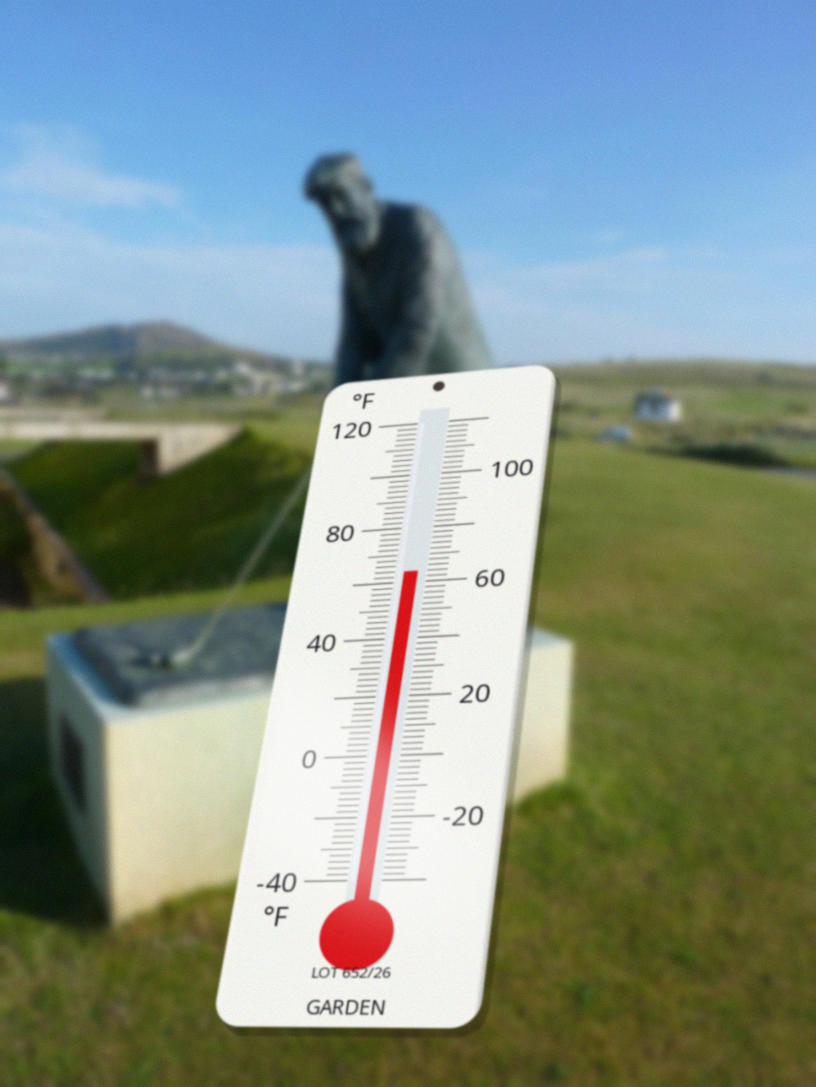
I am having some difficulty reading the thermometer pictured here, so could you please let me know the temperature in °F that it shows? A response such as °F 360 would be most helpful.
°F 64
